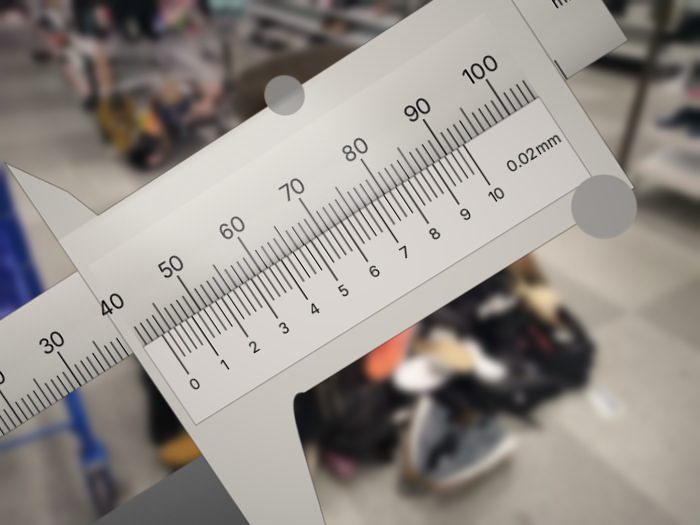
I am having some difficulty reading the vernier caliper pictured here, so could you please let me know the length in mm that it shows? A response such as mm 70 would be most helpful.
mm 43.6
